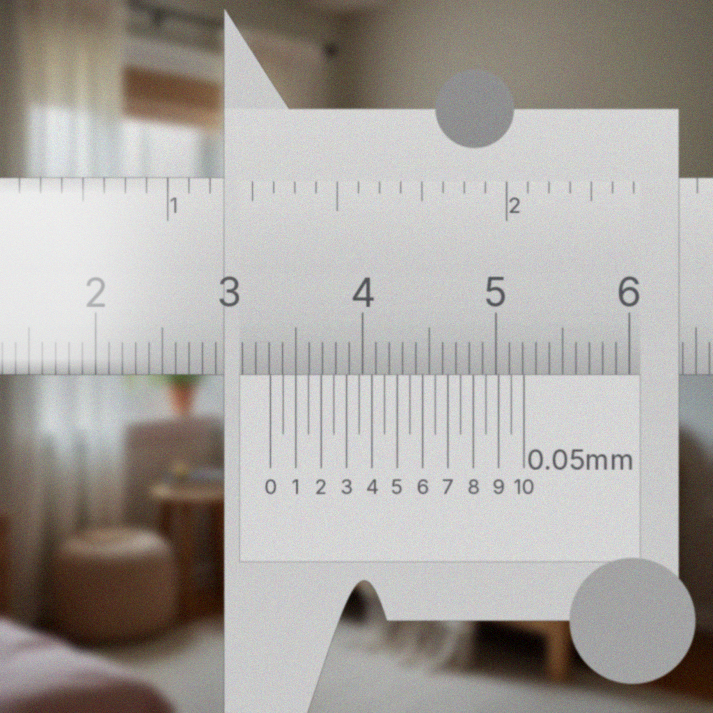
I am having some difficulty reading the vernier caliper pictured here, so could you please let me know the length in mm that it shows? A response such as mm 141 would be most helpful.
mm 33.1
